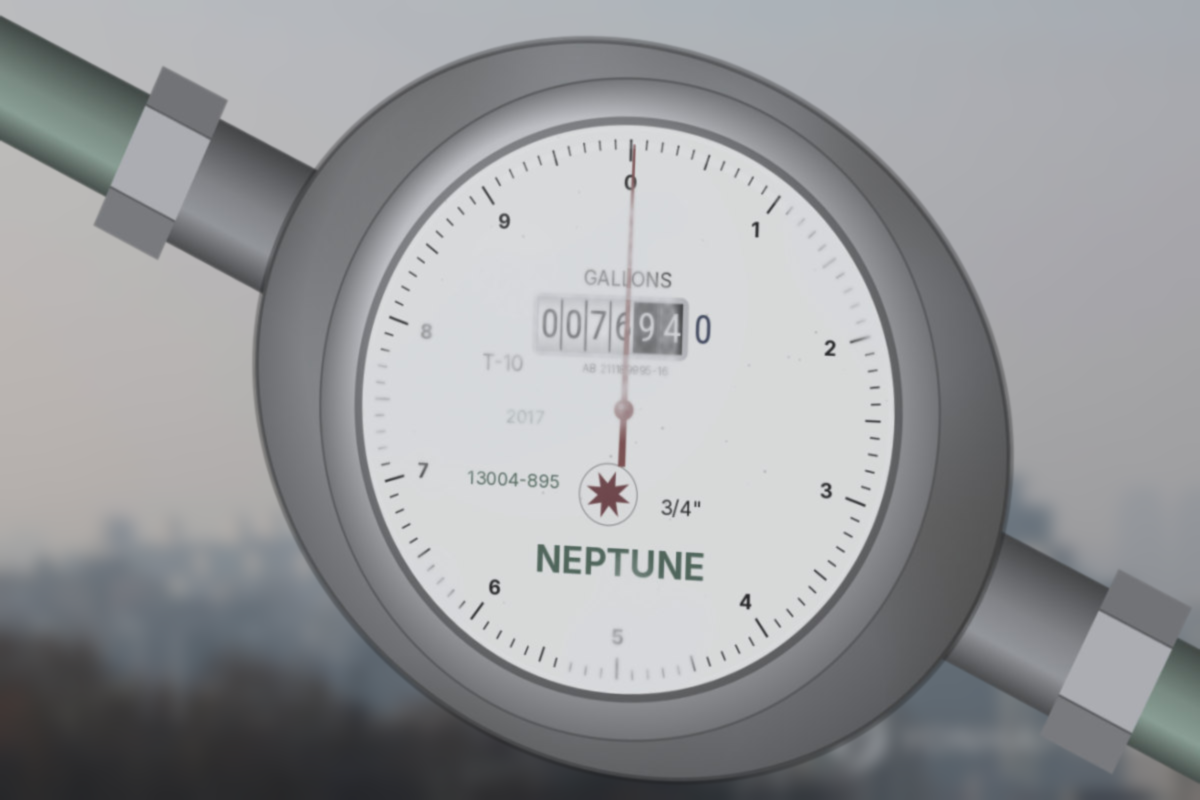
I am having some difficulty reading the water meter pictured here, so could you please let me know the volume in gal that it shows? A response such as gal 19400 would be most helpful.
gal 76940.0
